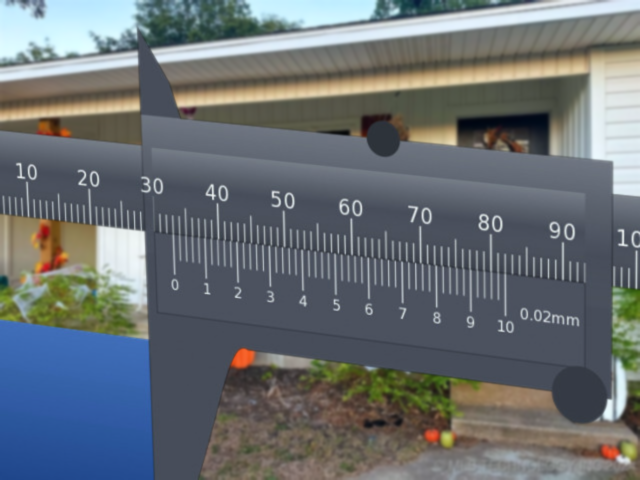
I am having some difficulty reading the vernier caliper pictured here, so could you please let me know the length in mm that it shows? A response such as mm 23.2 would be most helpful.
mm 33.0
